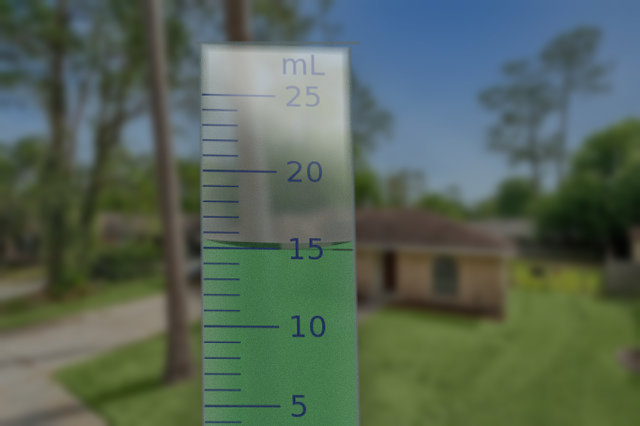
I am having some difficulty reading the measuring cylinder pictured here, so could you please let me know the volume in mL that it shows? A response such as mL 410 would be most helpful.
mL 15
